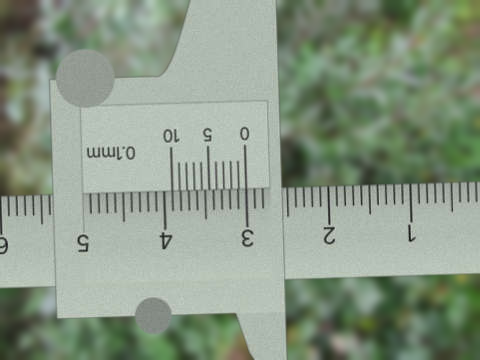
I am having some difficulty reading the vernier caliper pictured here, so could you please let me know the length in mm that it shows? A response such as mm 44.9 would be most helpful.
mm 30.0
